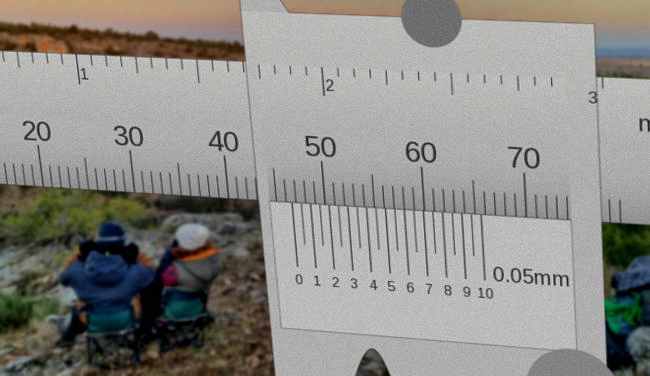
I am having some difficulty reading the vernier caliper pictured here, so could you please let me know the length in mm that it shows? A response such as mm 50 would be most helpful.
mm 46.6
